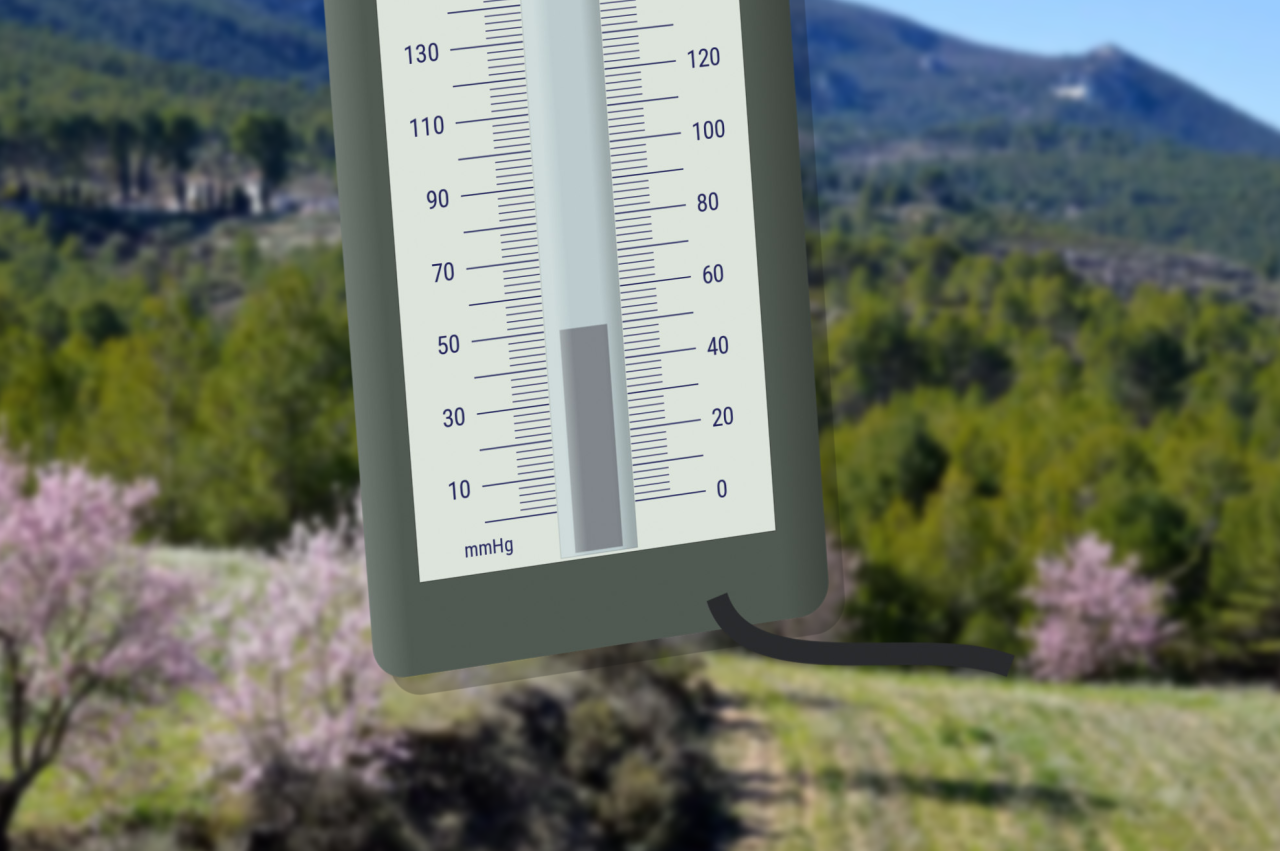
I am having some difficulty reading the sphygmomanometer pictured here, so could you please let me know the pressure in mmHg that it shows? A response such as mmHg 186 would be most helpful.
mmHg 50
